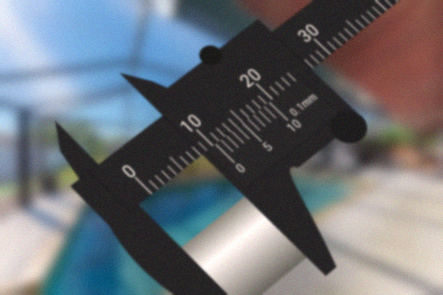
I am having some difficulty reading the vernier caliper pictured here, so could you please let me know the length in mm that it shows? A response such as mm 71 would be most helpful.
mm 10.4
